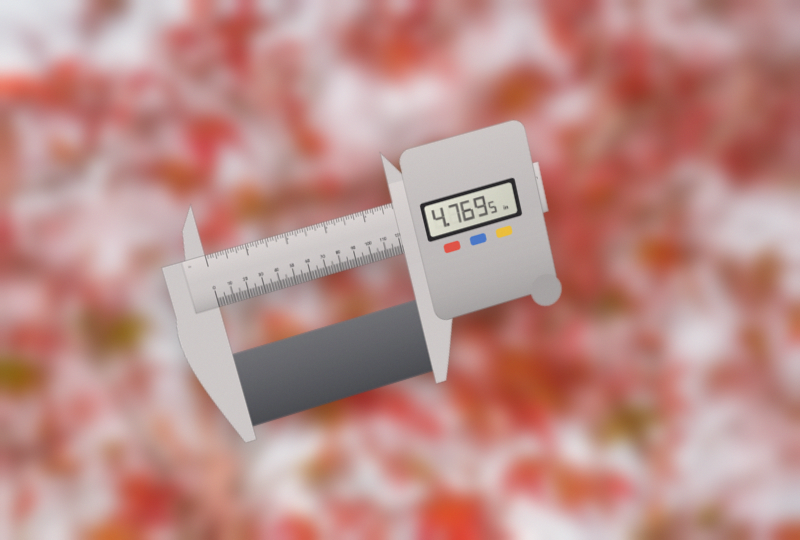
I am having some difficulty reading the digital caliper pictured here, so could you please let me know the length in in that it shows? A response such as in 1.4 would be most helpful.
in 4.7695
